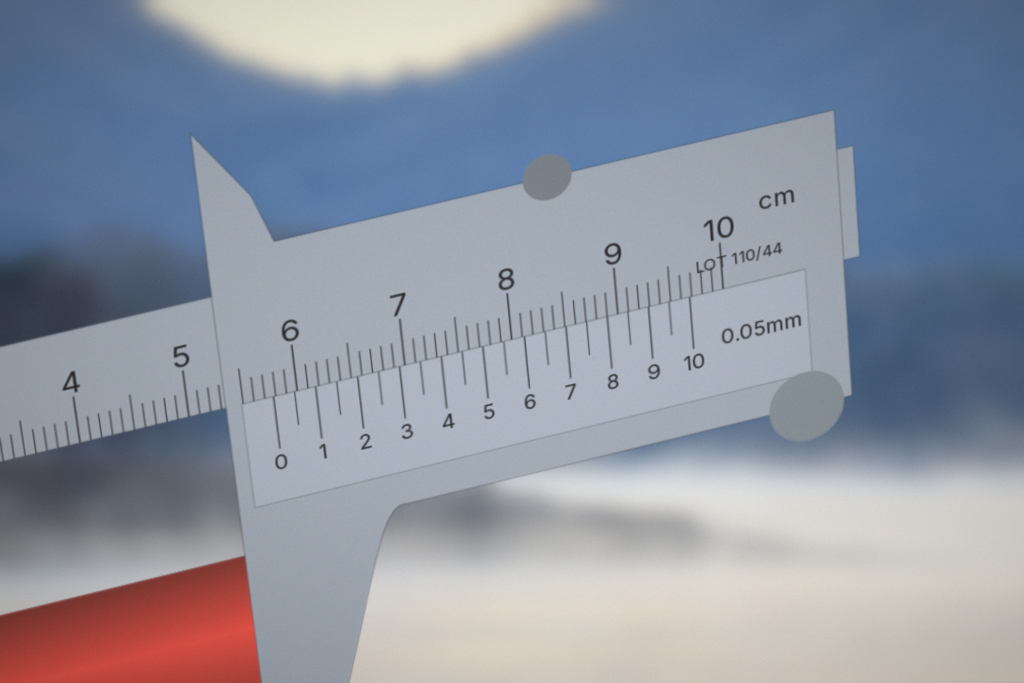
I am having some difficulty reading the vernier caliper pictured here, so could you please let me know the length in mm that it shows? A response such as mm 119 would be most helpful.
mm 57.8
